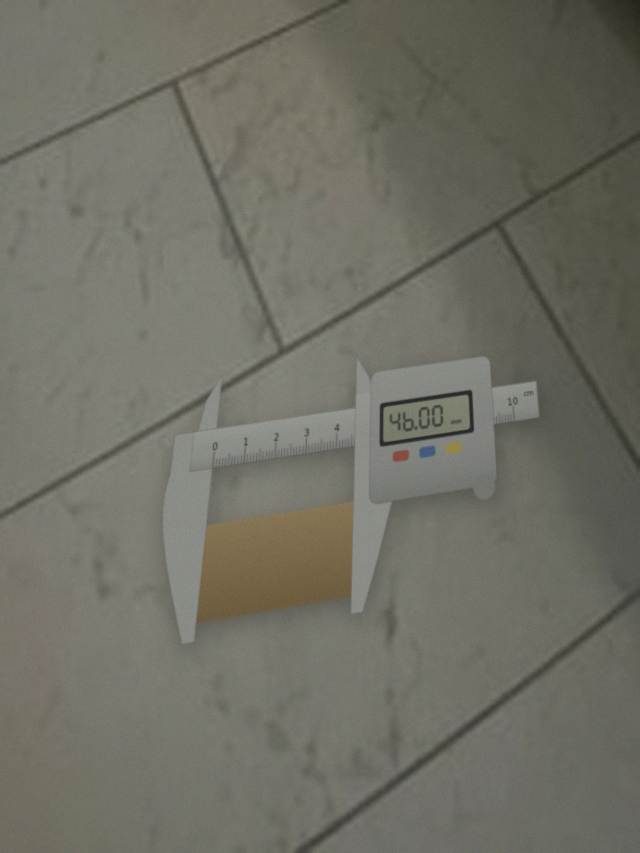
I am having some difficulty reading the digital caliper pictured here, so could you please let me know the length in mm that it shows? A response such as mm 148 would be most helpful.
mm 46.00
